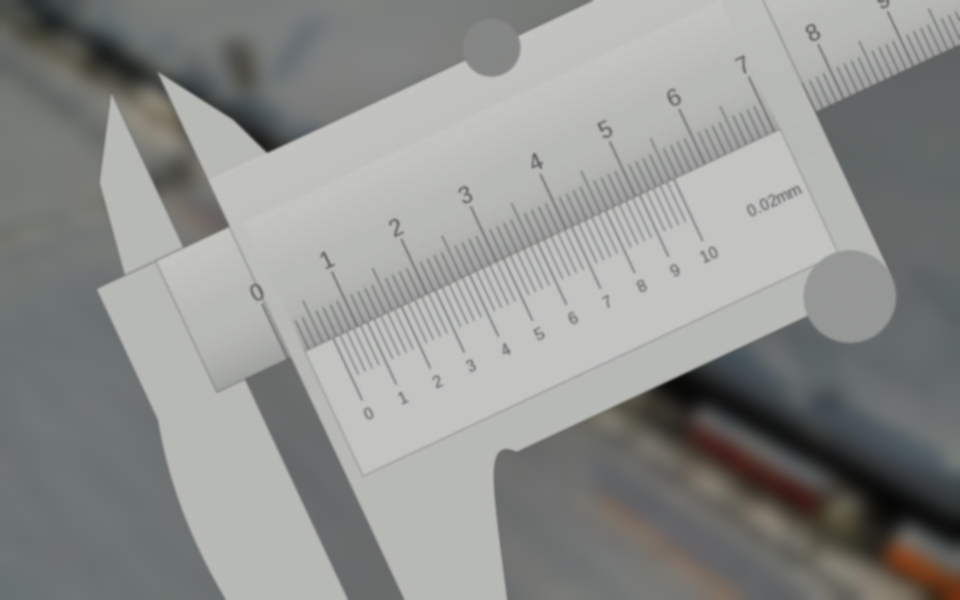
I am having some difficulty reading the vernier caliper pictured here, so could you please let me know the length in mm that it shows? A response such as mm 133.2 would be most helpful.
mm 6.5
